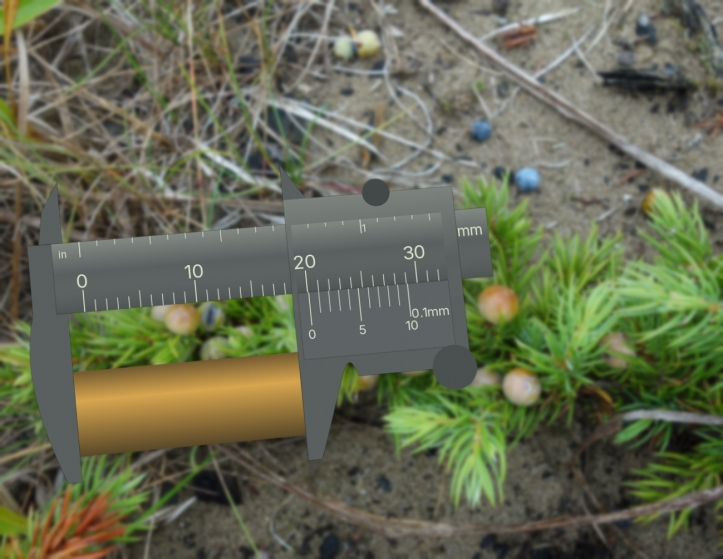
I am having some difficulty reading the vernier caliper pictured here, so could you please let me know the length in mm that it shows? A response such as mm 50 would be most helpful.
mm 20.1
